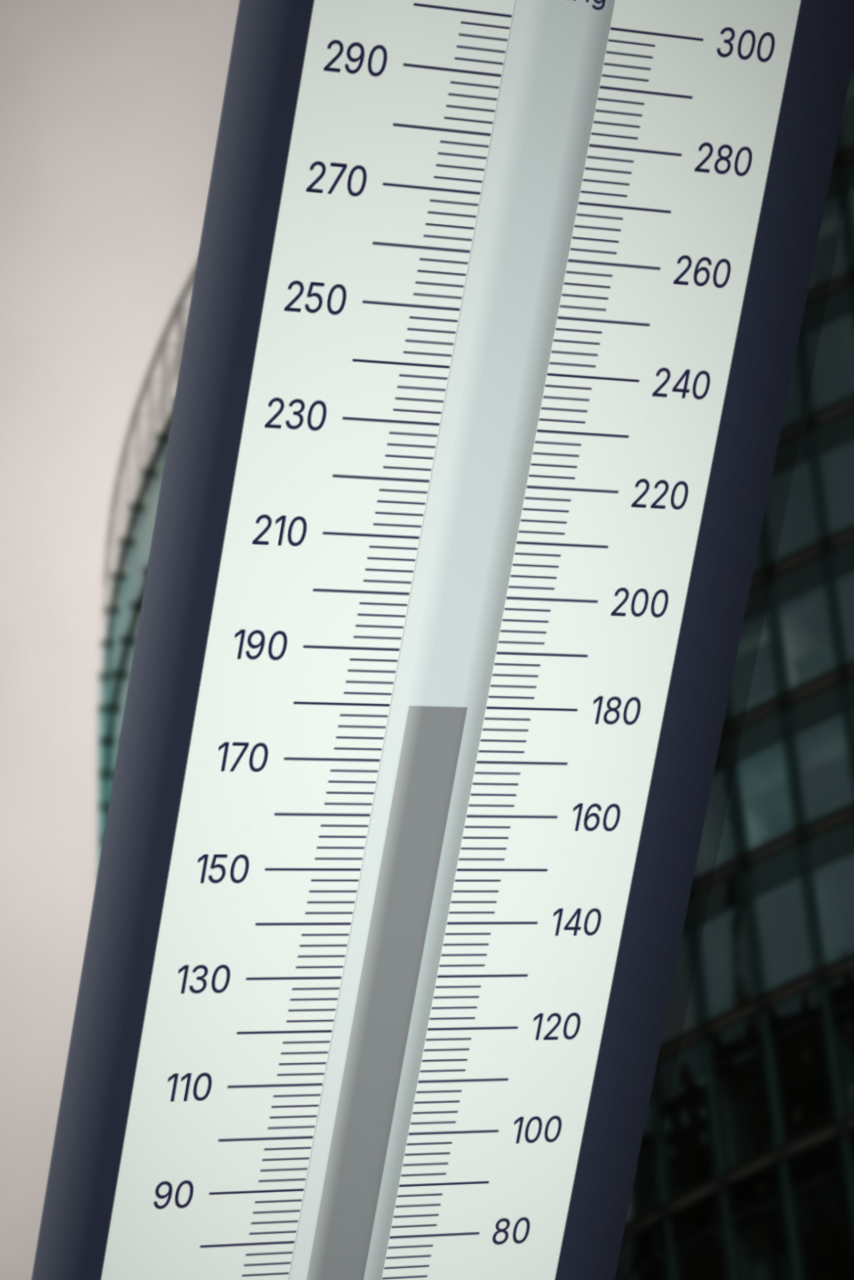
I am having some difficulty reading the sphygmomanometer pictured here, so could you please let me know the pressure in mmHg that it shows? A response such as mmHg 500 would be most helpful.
mmHg 180
